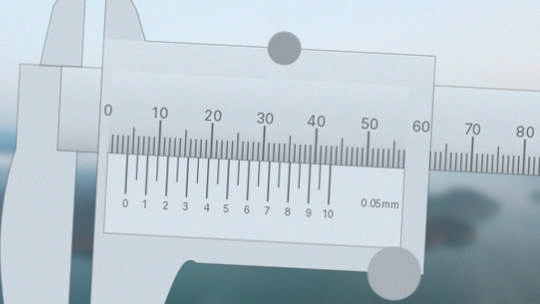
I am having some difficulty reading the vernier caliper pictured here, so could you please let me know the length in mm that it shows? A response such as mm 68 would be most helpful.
mm 4.0
